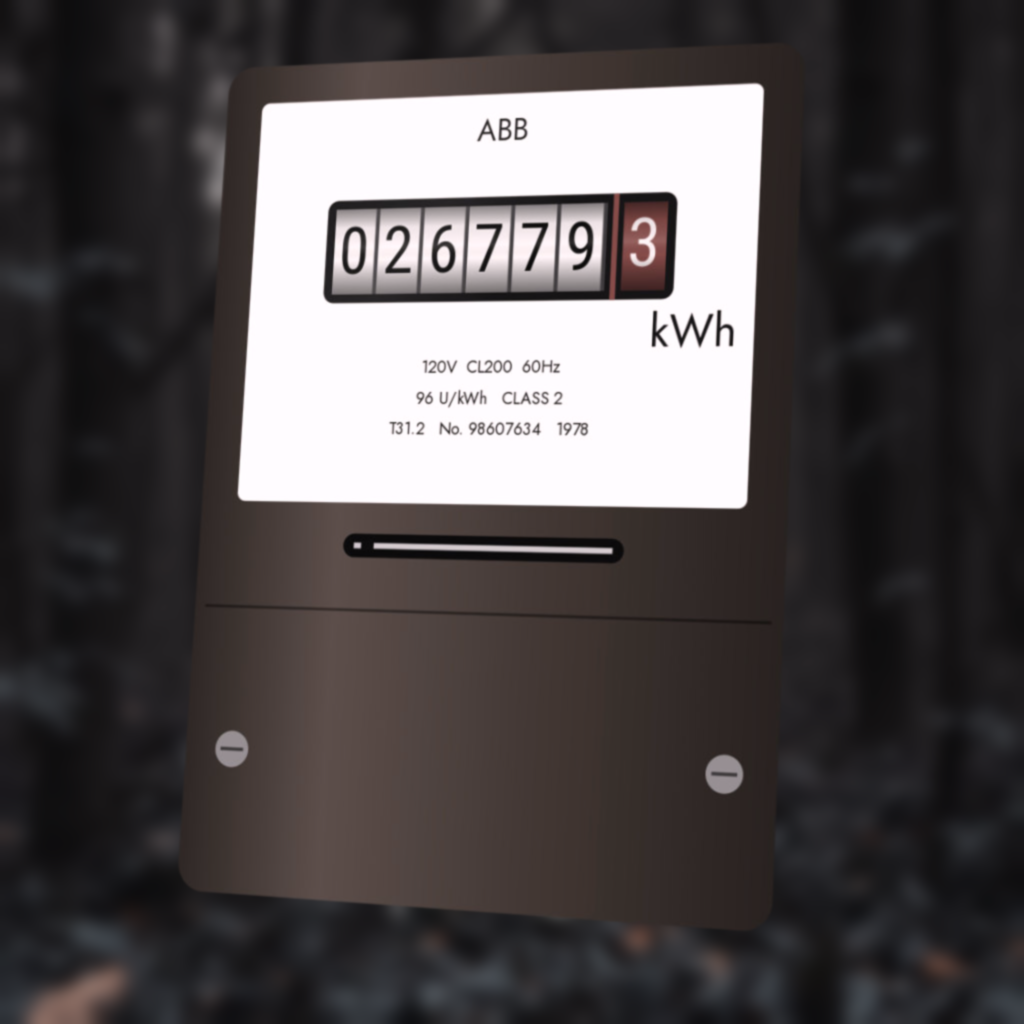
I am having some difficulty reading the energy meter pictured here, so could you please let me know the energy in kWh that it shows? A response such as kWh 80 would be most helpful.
kWh 26779.3
